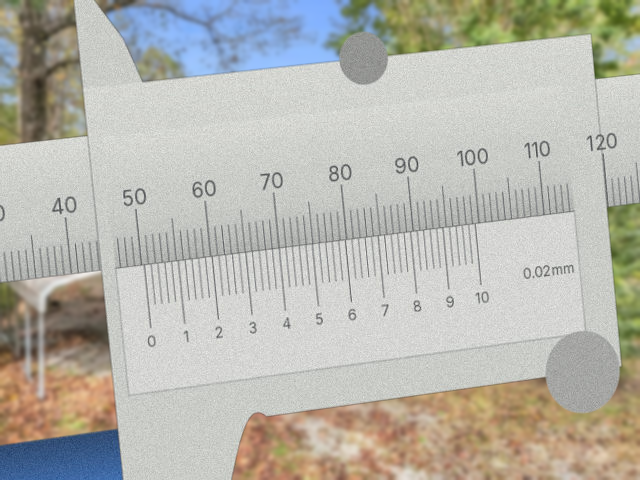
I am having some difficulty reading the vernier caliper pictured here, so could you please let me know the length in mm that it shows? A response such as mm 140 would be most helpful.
mm 50.4
